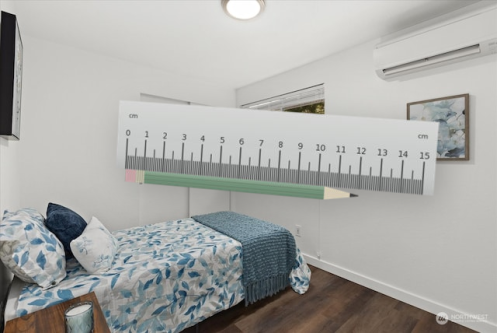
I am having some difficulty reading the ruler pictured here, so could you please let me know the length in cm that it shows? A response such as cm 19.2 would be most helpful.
cm 12
